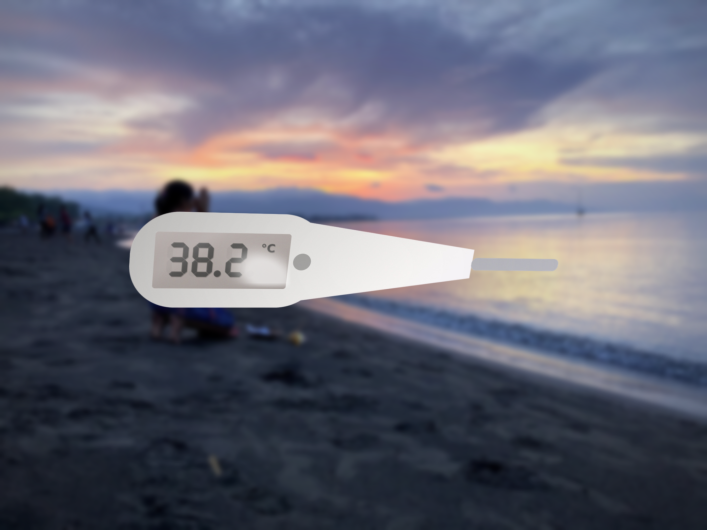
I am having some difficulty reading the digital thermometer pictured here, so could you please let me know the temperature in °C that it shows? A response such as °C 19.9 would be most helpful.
°C 38.2
